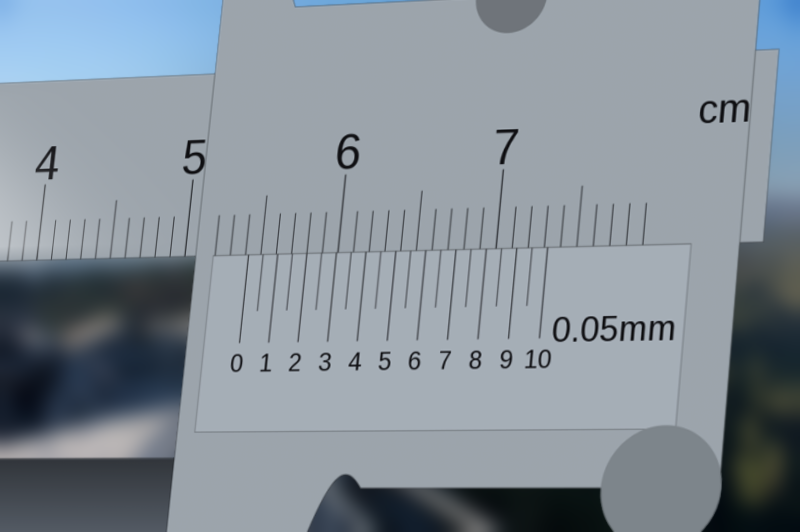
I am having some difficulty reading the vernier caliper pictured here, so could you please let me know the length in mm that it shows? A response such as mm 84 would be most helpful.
mm 54.2
